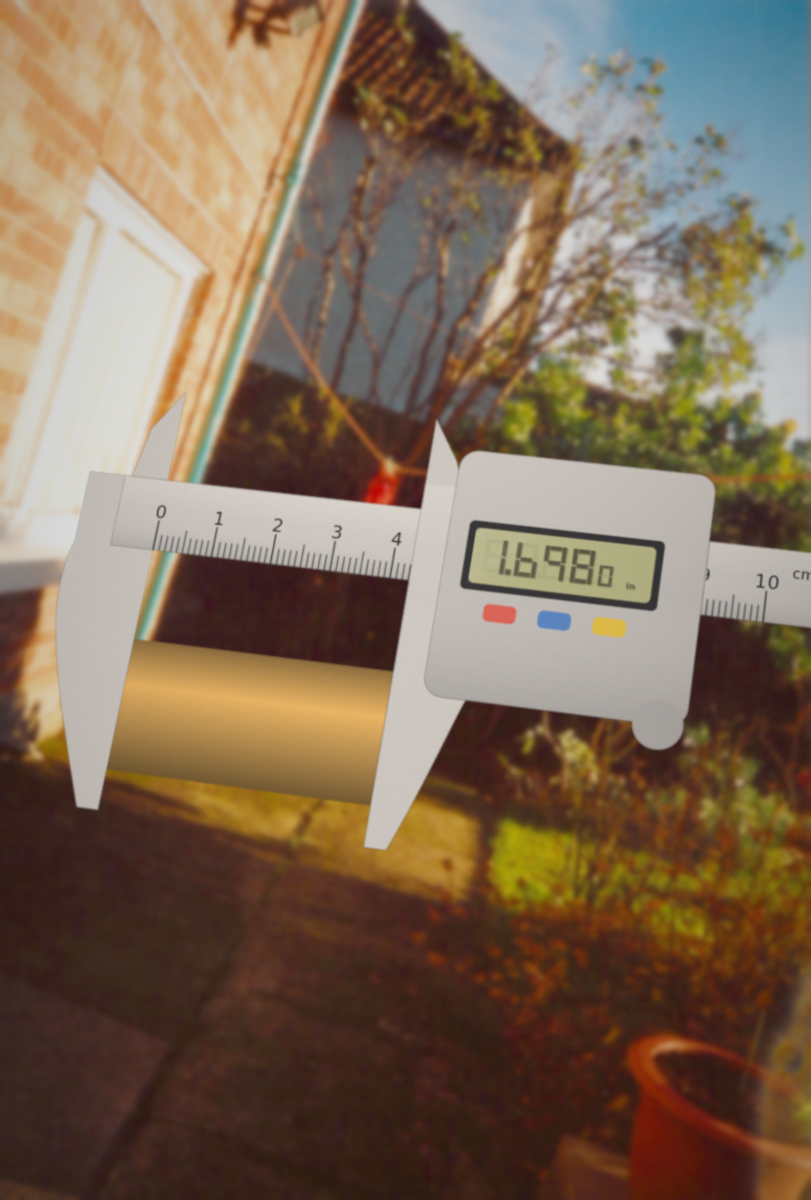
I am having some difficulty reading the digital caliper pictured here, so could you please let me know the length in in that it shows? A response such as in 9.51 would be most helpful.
in 1.6980
